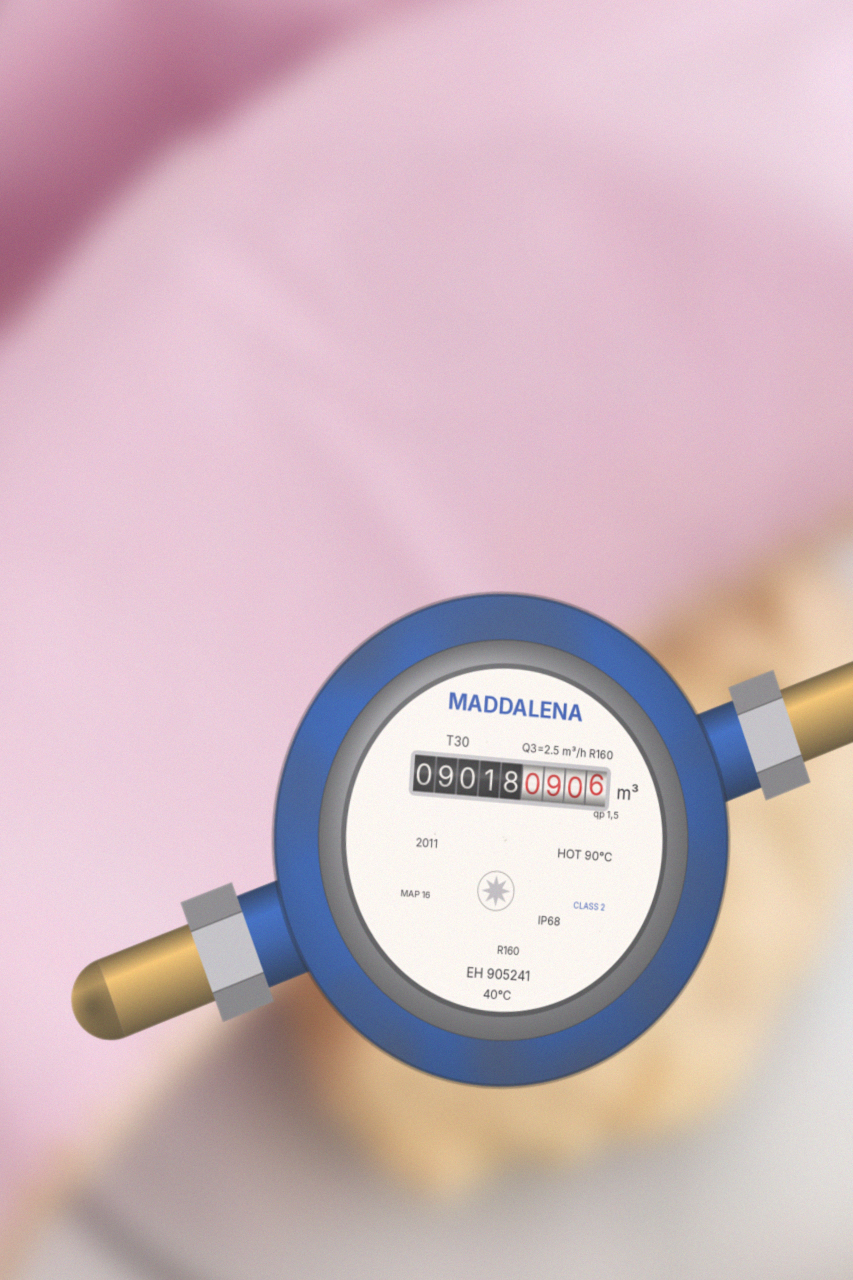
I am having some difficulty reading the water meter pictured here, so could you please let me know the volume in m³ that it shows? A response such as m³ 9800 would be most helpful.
m³ 9018.0906
